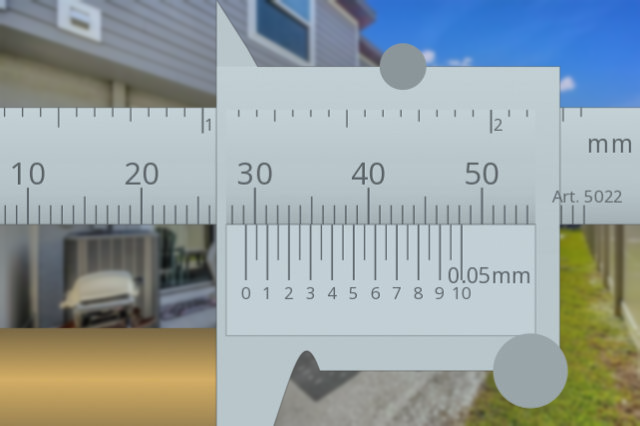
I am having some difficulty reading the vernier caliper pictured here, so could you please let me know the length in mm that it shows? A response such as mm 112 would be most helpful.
mm 29.2
